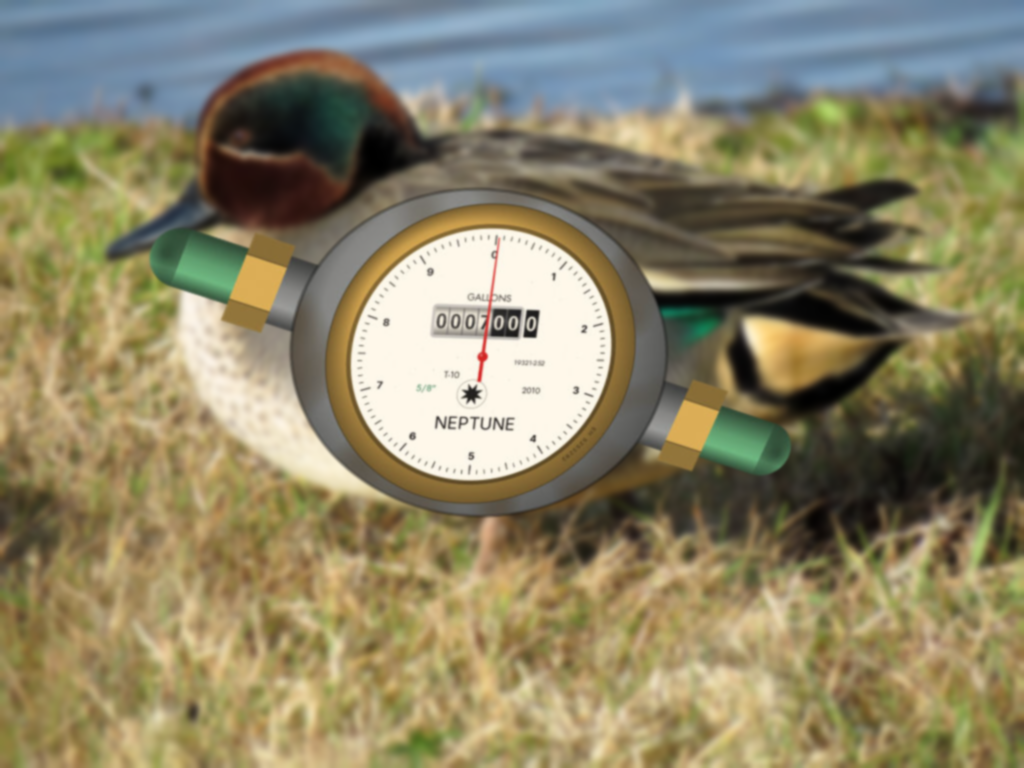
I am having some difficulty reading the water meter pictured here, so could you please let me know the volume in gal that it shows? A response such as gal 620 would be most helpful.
gal 7000.0
